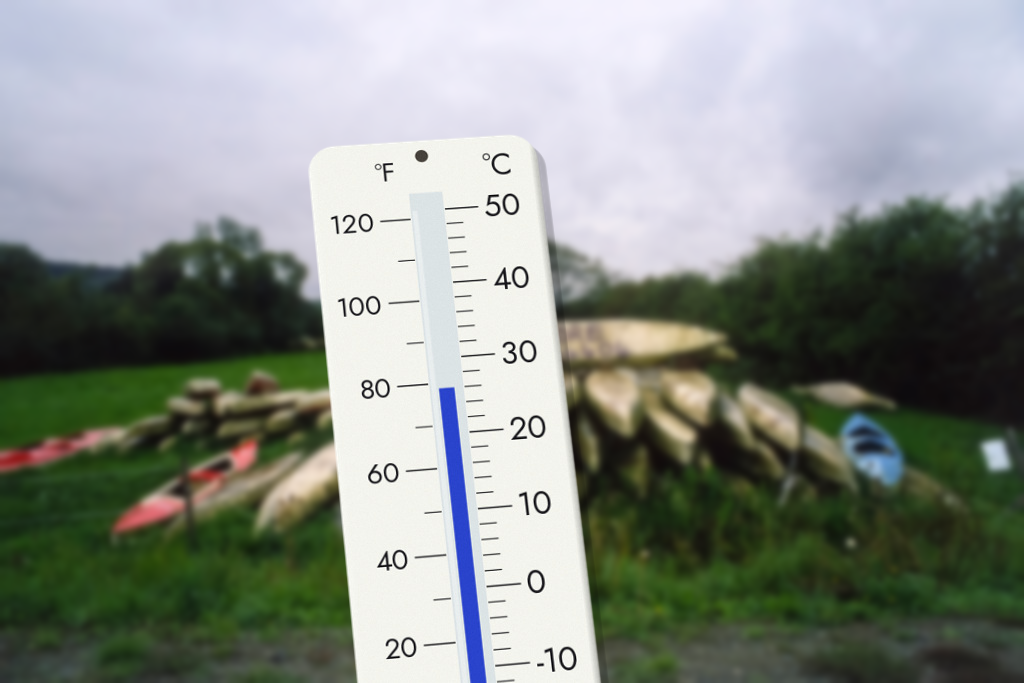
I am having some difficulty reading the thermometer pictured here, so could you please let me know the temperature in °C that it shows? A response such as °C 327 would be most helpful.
°C 26
